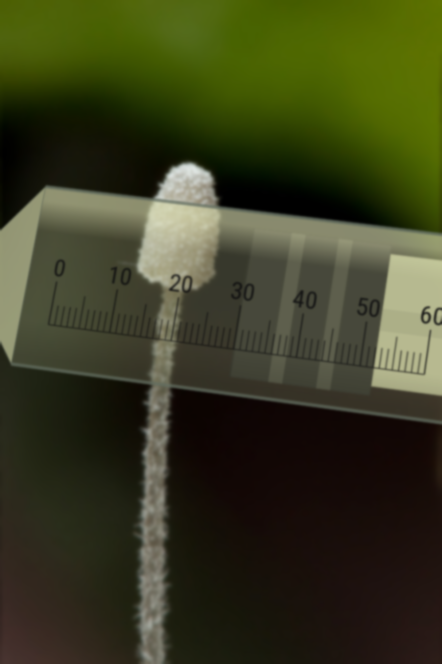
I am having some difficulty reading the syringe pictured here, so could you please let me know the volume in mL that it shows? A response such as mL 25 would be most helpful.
mL 30
